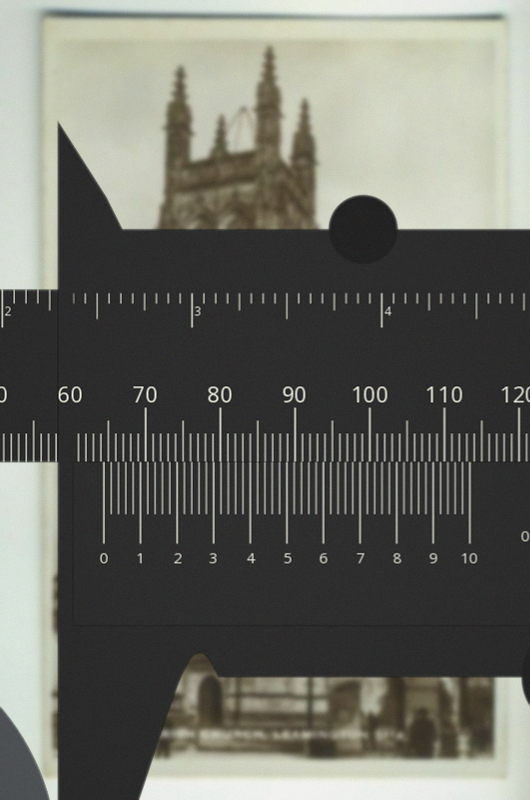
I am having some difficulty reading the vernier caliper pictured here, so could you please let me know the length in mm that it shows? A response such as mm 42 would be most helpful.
mm 64.4
